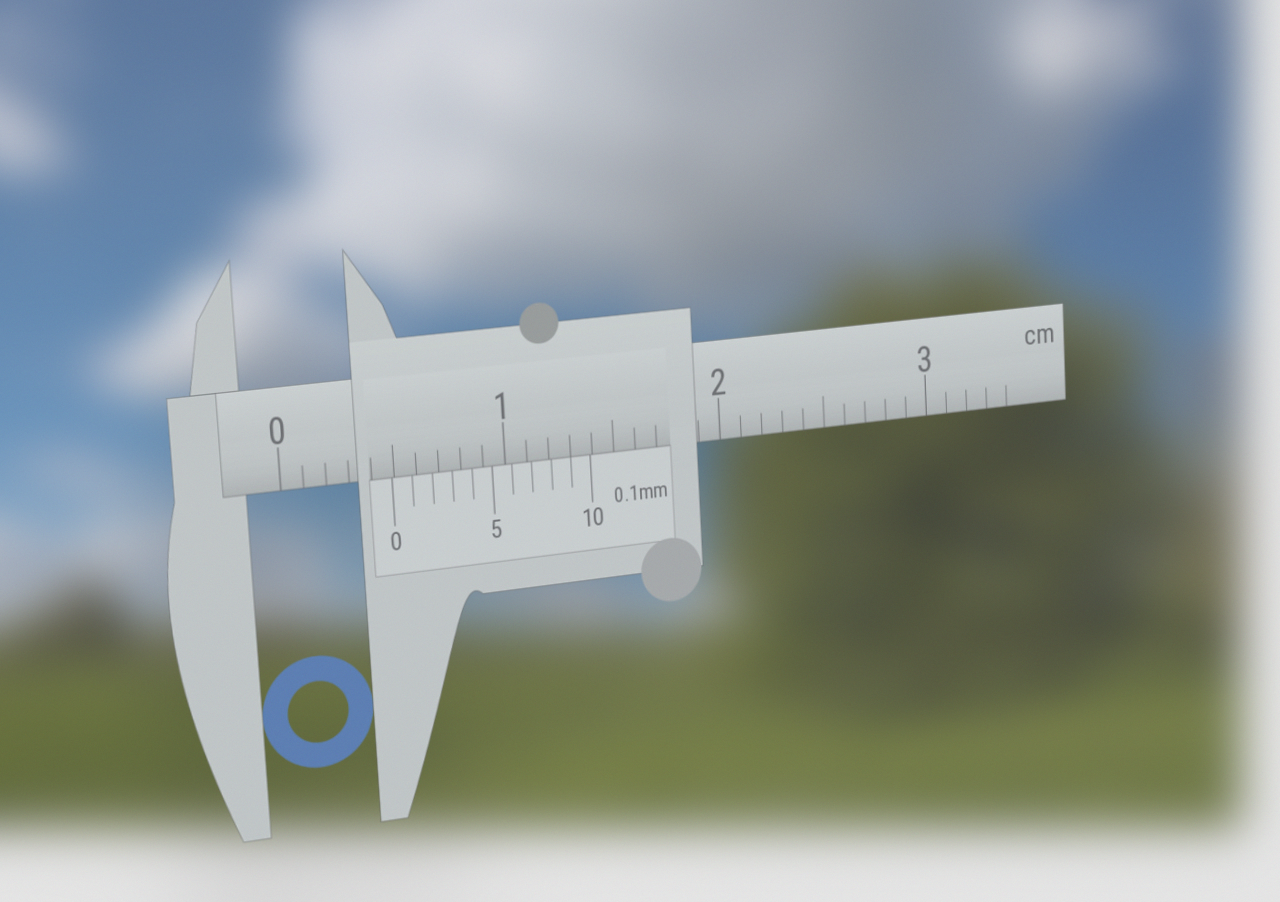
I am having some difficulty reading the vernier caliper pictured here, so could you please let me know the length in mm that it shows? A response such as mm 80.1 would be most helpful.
mm 4.9
